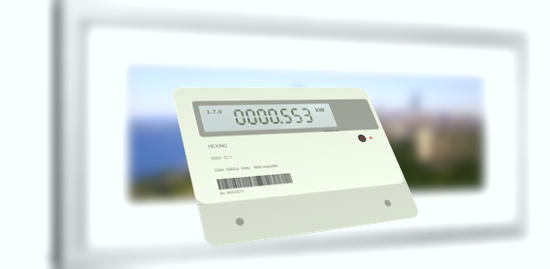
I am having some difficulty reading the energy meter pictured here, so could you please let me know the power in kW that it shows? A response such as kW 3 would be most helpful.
kW 0.553
